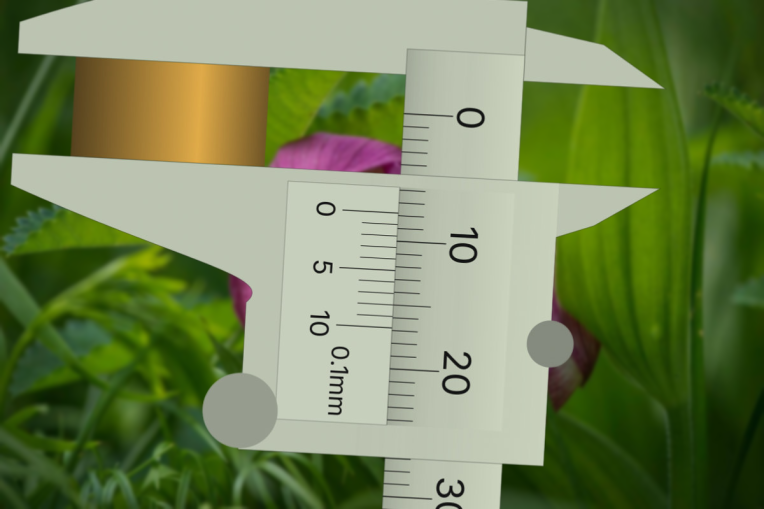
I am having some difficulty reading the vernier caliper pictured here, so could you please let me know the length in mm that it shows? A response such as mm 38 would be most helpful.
mm 7.8
